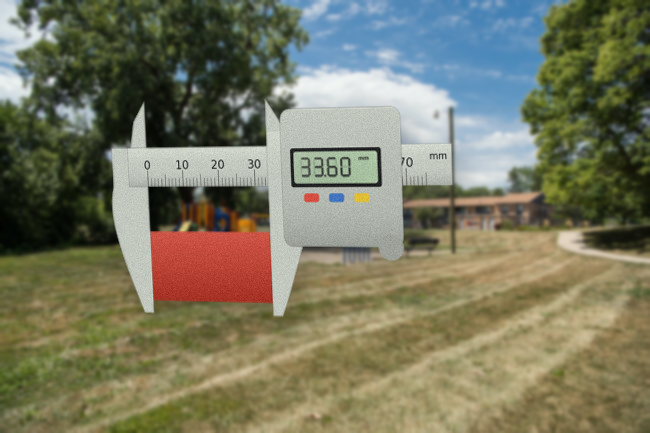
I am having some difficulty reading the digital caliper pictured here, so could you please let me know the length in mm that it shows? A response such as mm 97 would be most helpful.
mm 33.60
